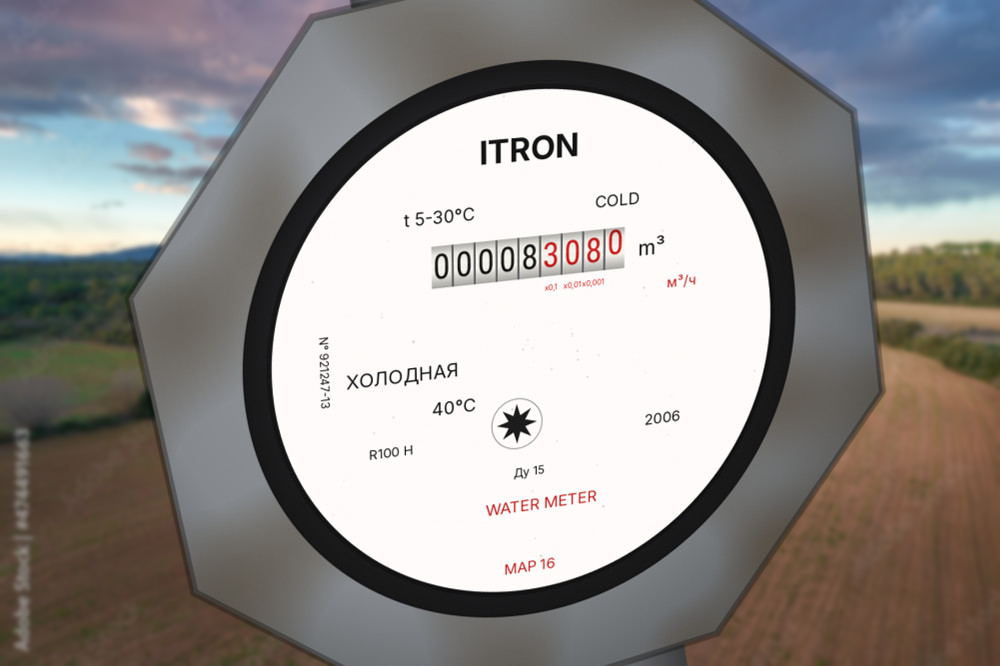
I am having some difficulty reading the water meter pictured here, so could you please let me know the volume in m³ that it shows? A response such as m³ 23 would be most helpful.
m³ 8.3080
